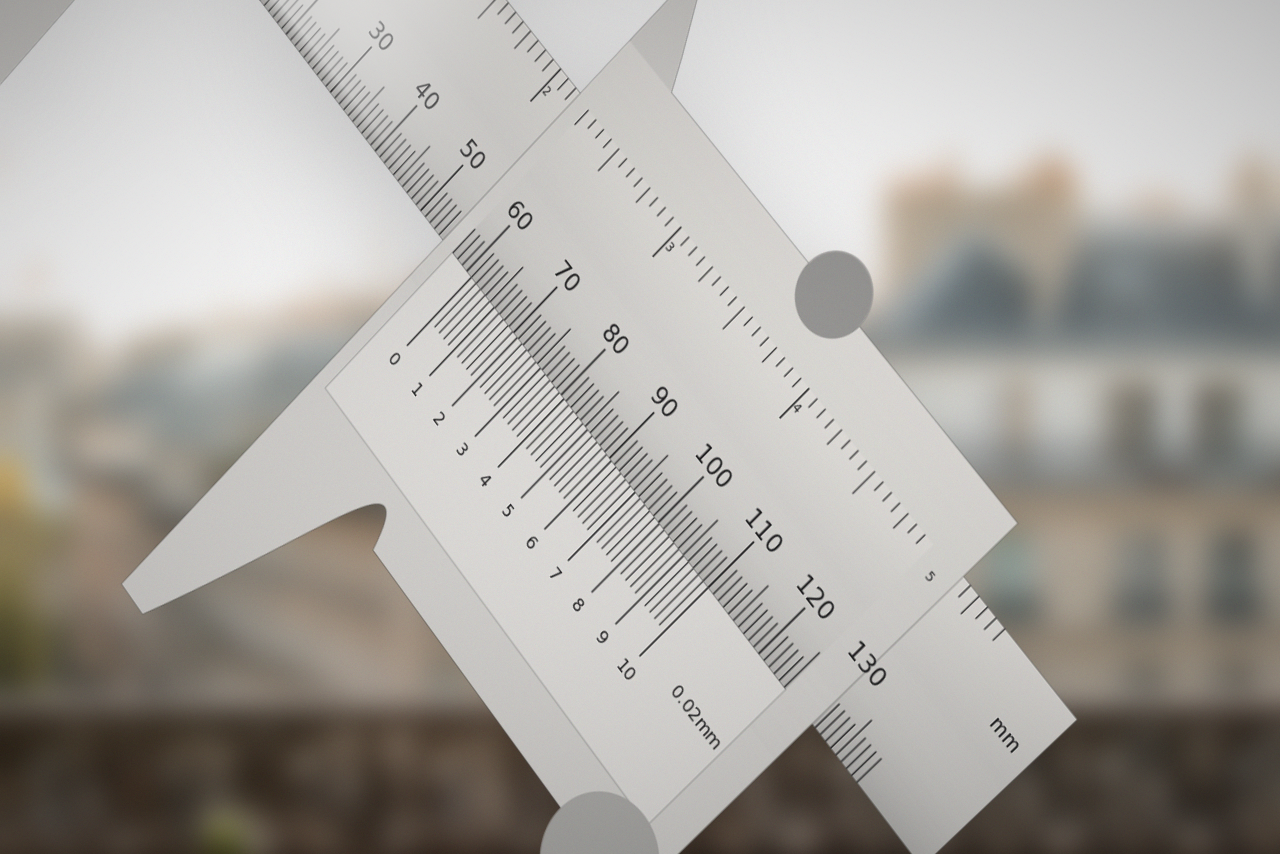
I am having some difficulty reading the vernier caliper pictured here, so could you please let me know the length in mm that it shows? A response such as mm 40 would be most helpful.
mm 61.0
